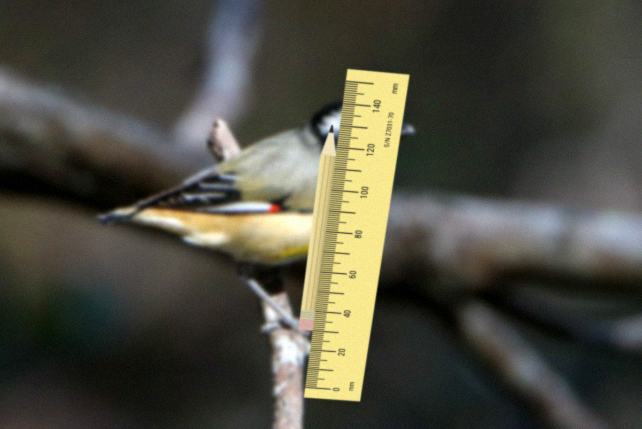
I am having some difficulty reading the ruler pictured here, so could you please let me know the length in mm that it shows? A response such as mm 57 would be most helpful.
mm 100
